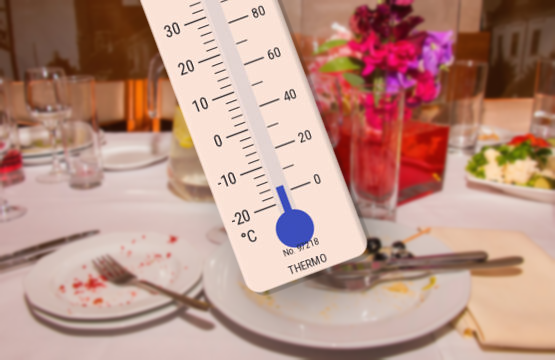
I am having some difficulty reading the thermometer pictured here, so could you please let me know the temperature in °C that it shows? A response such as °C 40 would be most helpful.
°C -16
